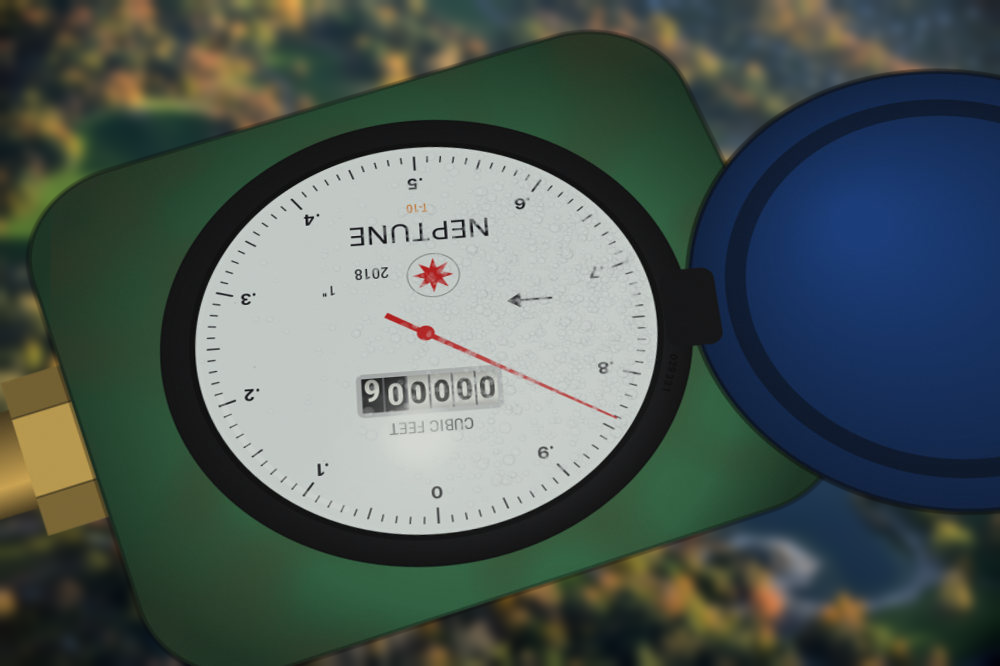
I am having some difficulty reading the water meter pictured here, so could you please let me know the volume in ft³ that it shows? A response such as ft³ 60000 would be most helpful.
ft³ 5.84
